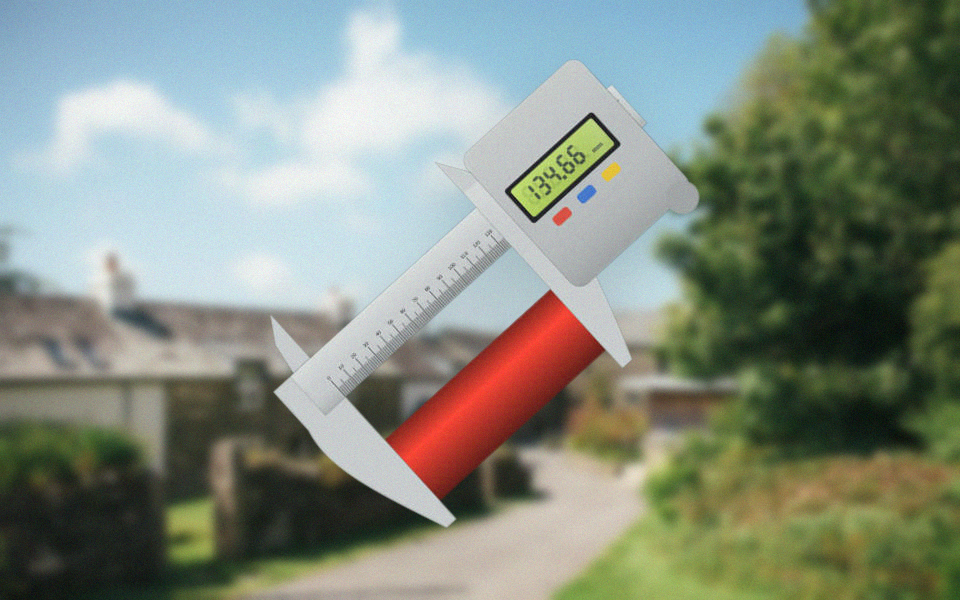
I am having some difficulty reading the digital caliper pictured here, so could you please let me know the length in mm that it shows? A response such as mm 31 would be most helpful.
mm 134.66
